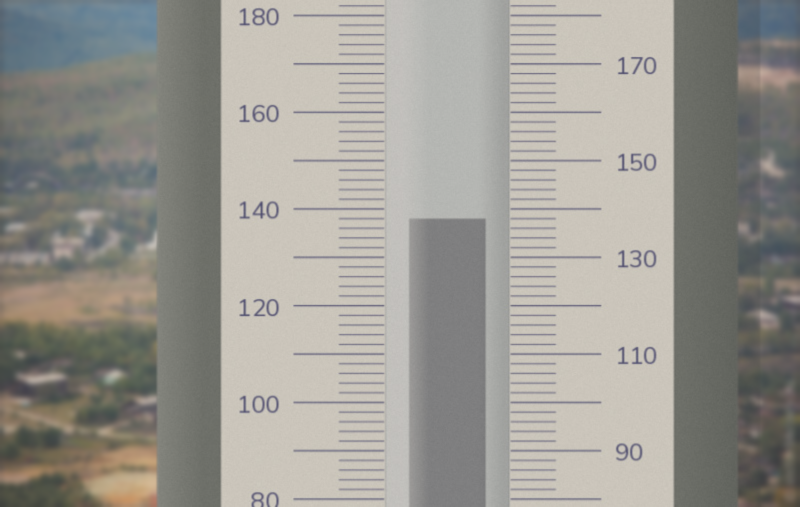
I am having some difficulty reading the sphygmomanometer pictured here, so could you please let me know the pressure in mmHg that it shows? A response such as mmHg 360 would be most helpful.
mmHg 138
